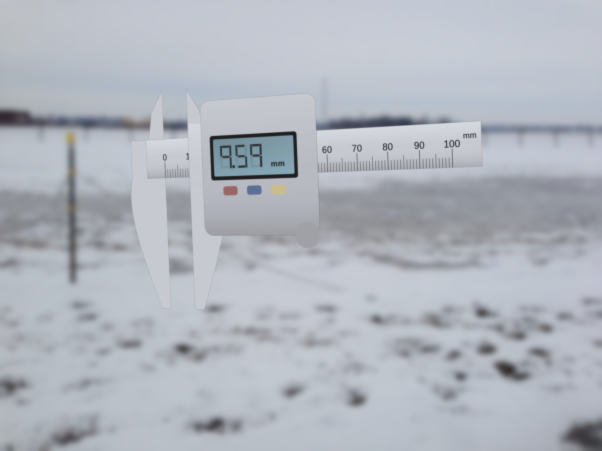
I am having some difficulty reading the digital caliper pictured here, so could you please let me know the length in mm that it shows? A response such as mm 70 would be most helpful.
mm 9.59
